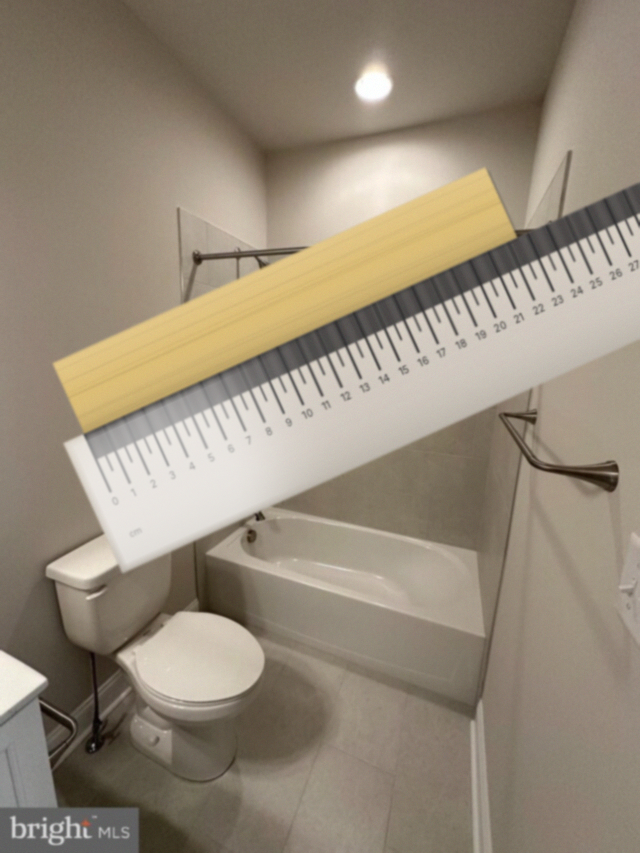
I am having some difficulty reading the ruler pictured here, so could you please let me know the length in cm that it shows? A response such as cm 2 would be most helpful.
cm 22.5
